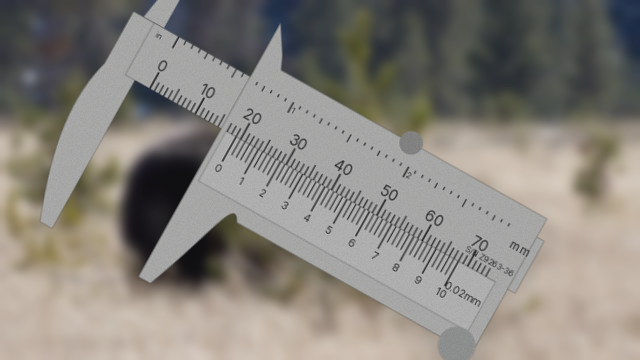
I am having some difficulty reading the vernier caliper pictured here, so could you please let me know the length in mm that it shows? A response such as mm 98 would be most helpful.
mm 19.0
